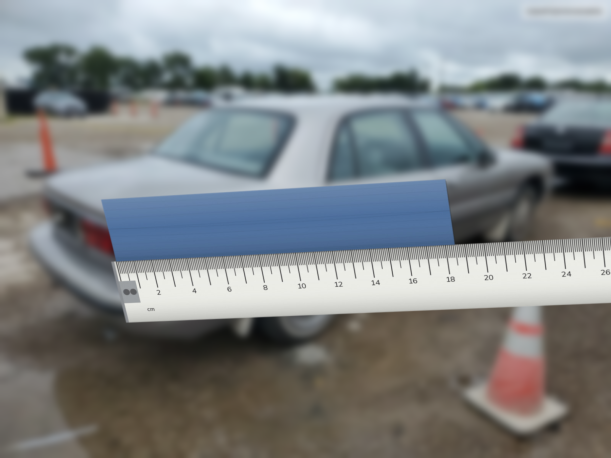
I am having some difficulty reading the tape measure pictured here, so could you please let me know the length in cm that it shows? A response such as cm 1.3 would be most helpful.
cm 18.5
